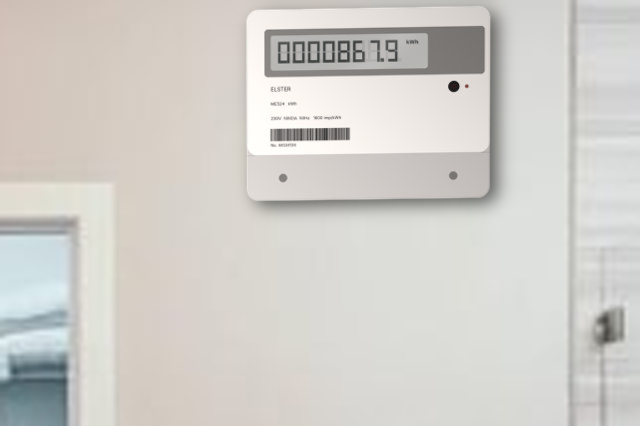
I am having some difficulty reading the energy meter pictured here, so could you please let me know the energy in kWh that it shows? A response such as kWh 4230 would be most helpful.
kWh 867.9
